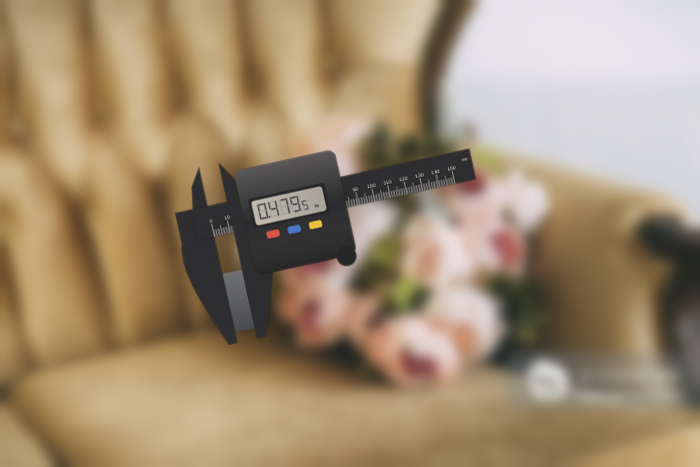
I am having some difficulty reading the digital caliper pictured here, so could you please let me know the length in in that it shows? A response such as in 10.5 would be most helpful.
in 0.4795
